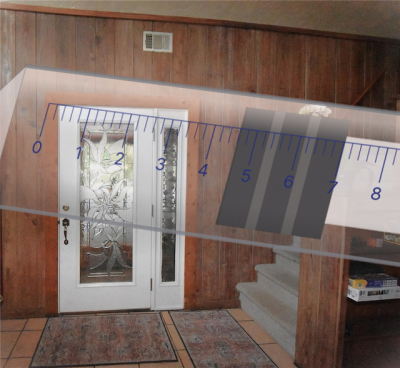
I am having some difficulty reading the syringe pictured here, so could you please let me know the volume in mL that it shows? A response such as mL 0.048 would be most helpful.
mL 4.6
